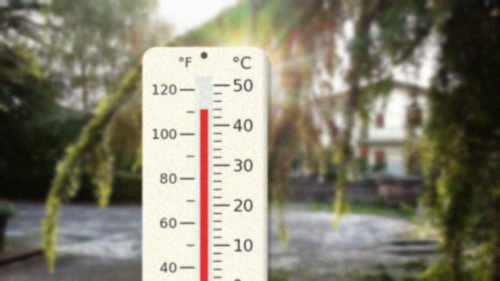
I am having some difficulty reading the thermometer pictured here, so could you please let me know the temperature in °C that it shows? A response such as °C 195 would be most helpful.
°C 44
